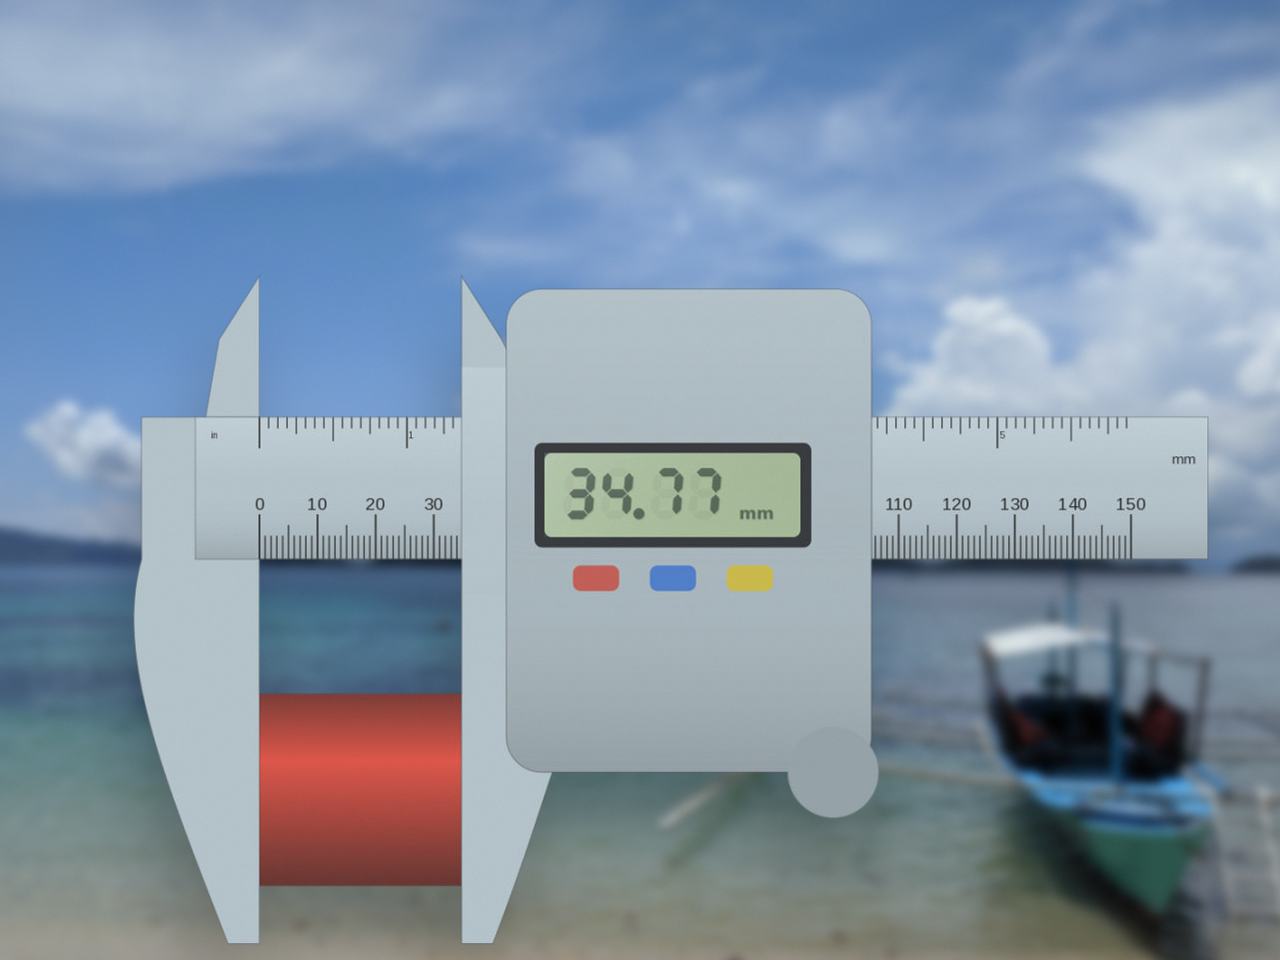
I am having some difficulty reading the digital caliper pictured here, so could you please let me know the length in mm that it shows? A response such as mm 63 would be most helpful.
mm 34.77
